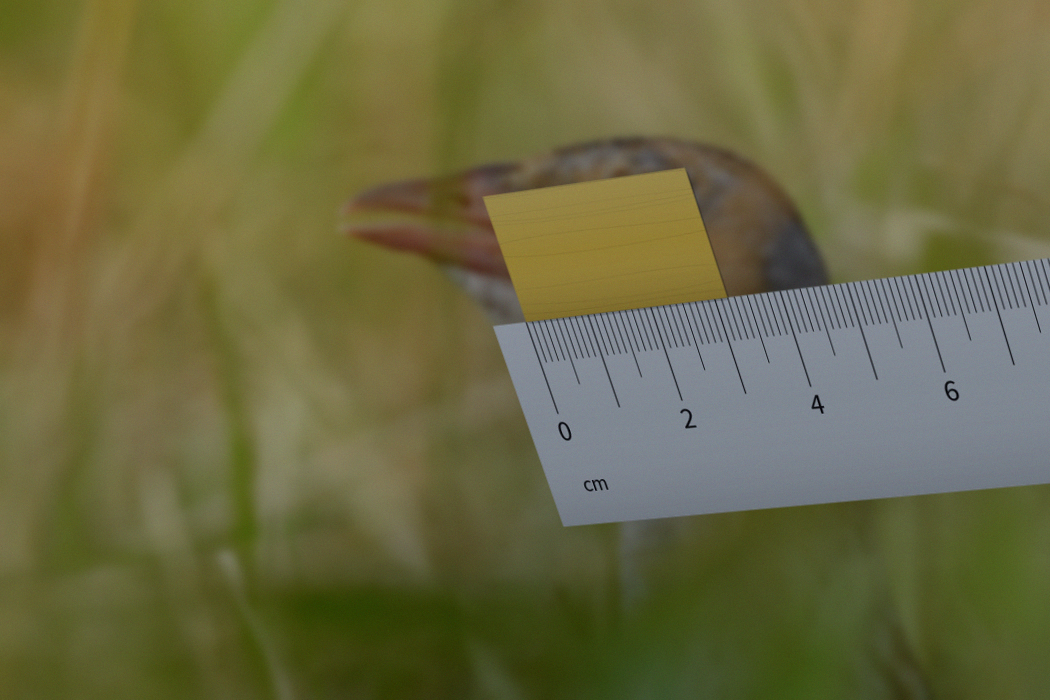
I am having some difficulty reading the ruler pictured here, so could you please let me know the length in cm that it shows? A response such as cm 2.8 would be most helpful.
cm 3.2
